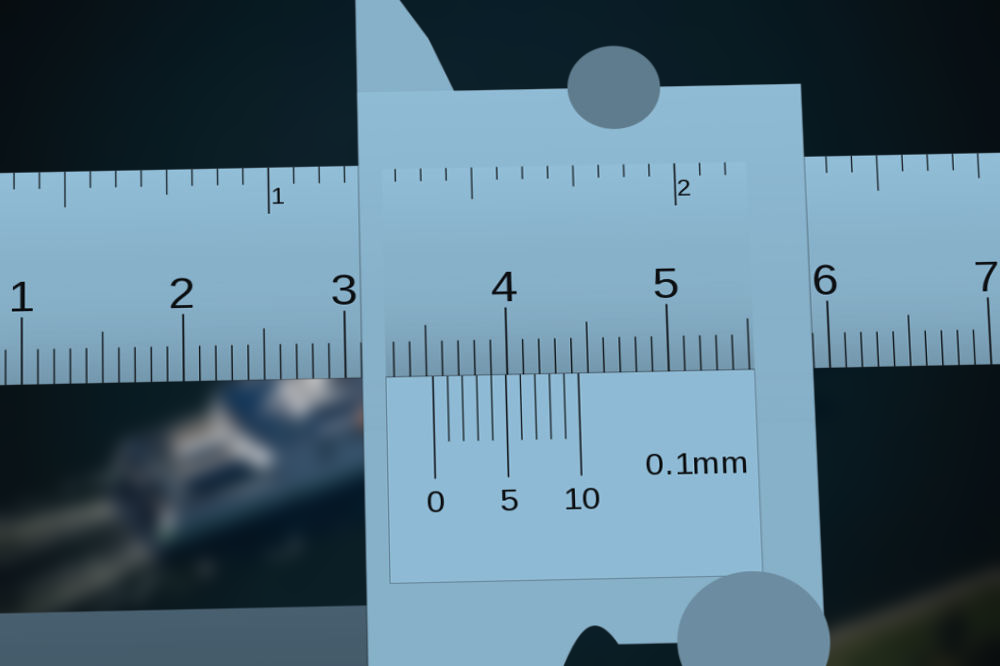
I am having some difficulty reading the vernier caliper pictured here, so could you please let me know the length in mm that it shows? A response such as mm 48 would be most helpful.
mm 35.4
